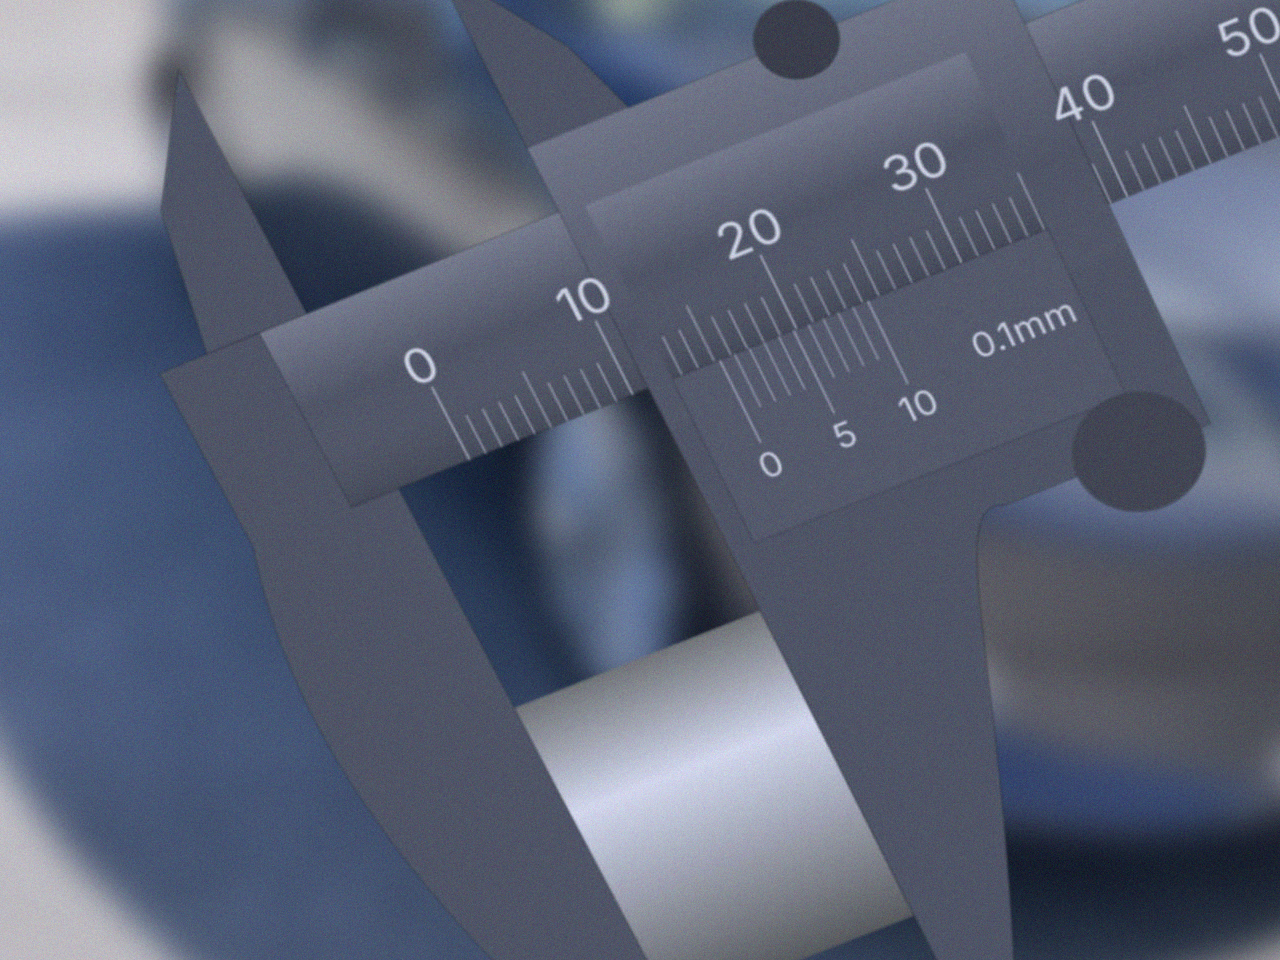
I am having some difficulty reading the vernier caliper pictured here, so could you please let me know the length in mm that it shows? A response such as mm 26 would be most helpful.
mm 15.3
